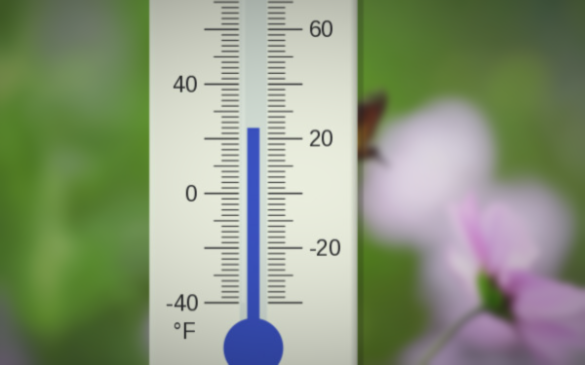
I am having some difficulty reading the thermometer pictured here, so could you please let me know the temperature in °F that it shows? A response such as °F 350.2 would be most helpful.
°F 24
